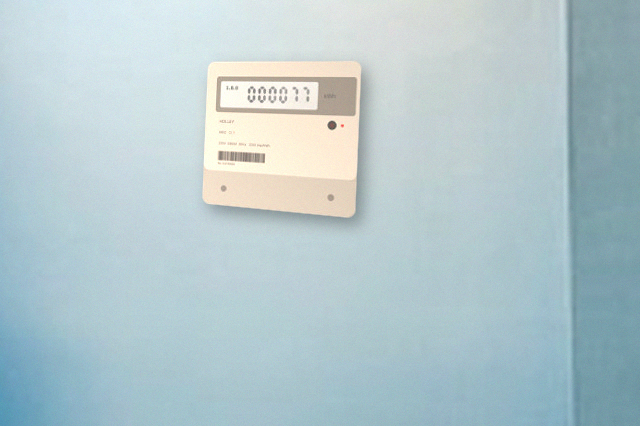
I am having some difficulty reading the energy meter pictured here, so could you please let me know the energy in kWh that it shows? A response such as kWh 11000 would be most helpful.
kWh 77
